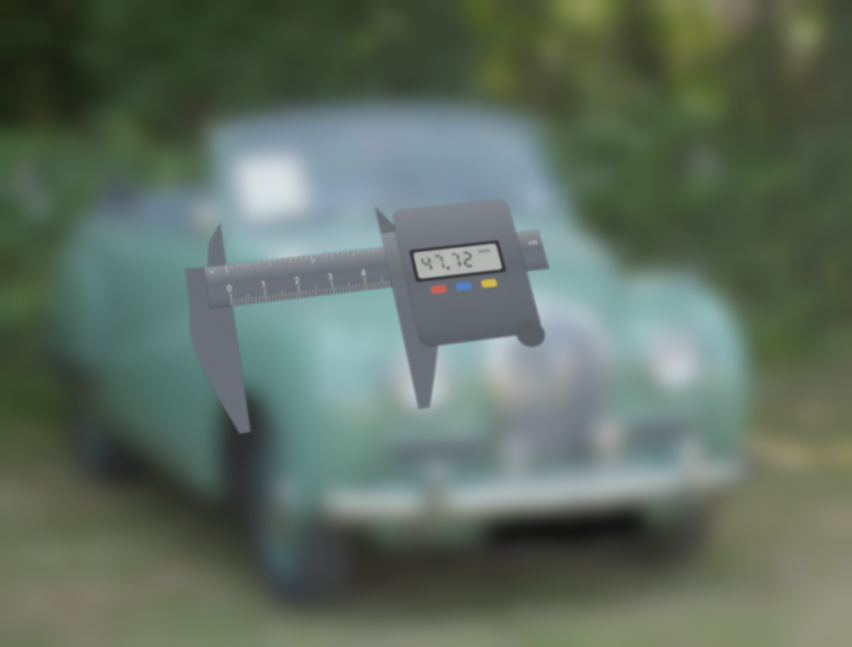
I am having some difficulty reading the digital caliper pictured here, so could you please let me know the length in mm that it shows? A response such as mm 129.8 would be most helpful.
mm 47.72
